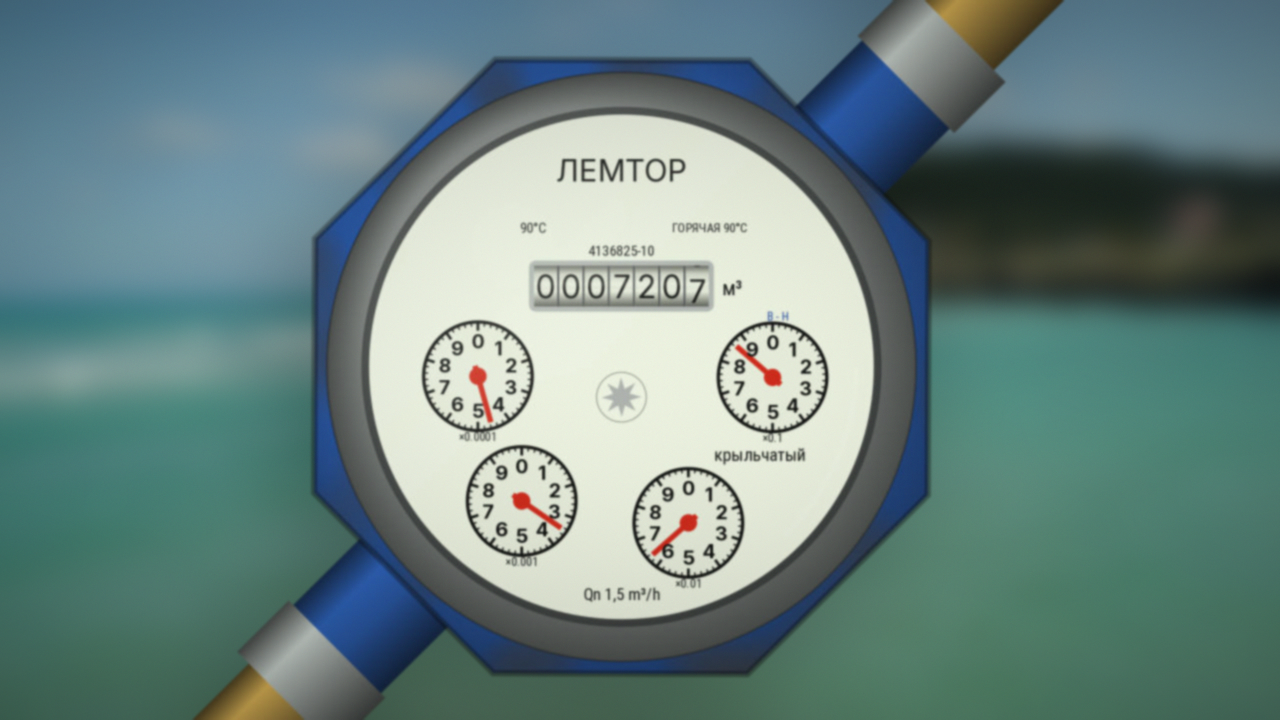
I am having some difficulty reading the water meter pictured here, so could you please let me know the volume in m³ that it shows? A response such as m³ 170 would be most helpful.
m³ 7206.8634
